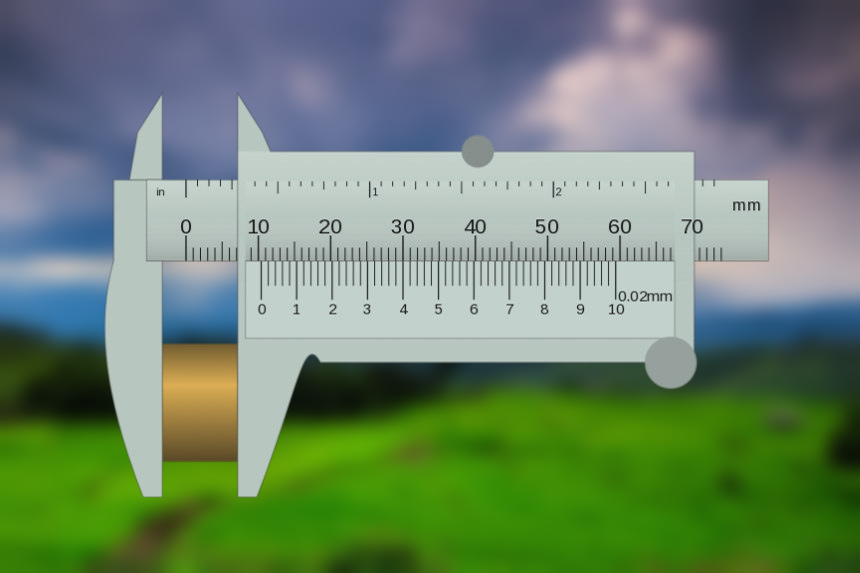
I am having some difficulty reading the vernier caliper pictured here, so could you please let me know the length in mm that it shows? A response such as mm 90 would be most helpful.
mm 10.4
